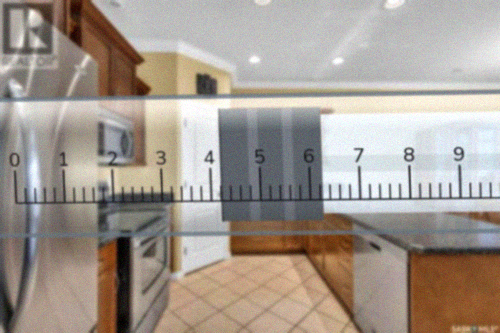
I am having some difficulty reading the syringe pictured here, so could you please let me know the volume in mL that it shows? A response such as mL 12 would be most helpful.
mL 4.2
